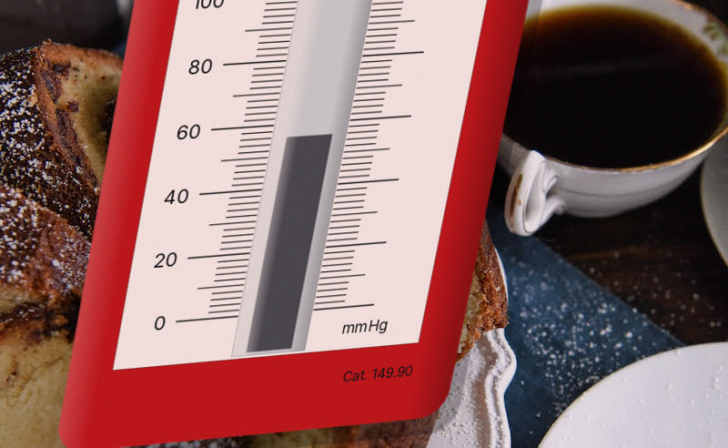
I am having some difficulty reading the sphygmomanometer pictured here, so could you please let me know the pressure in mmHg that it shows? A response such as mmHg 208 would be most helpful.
mmHg 56
